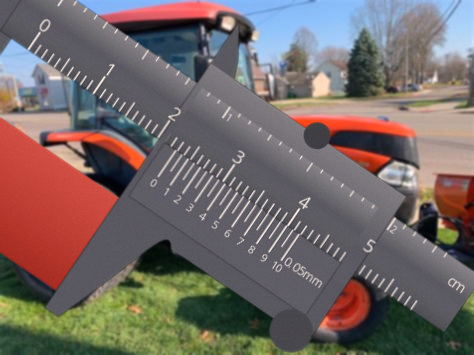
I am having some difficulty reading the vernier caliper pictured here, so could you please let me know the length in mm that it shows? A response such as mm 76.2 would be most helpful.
mm 22.8
